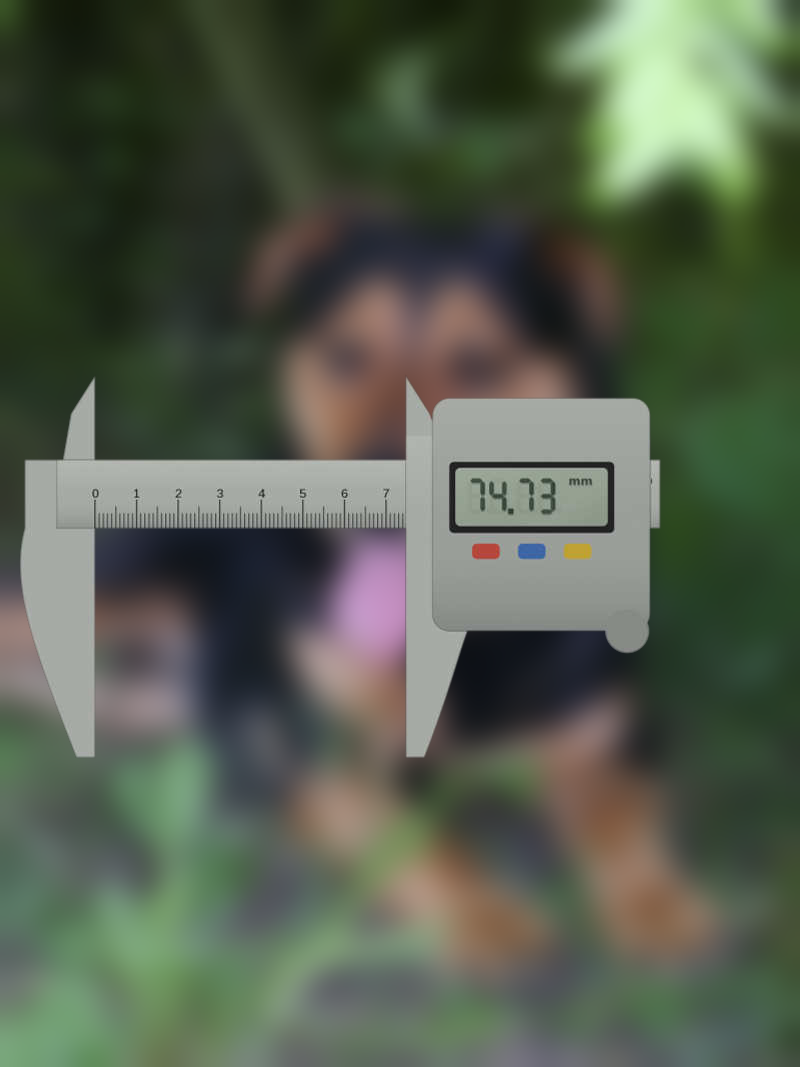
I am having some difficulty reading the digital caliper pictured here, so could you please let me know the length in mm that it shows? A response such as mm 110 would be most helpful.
mm 74.73
